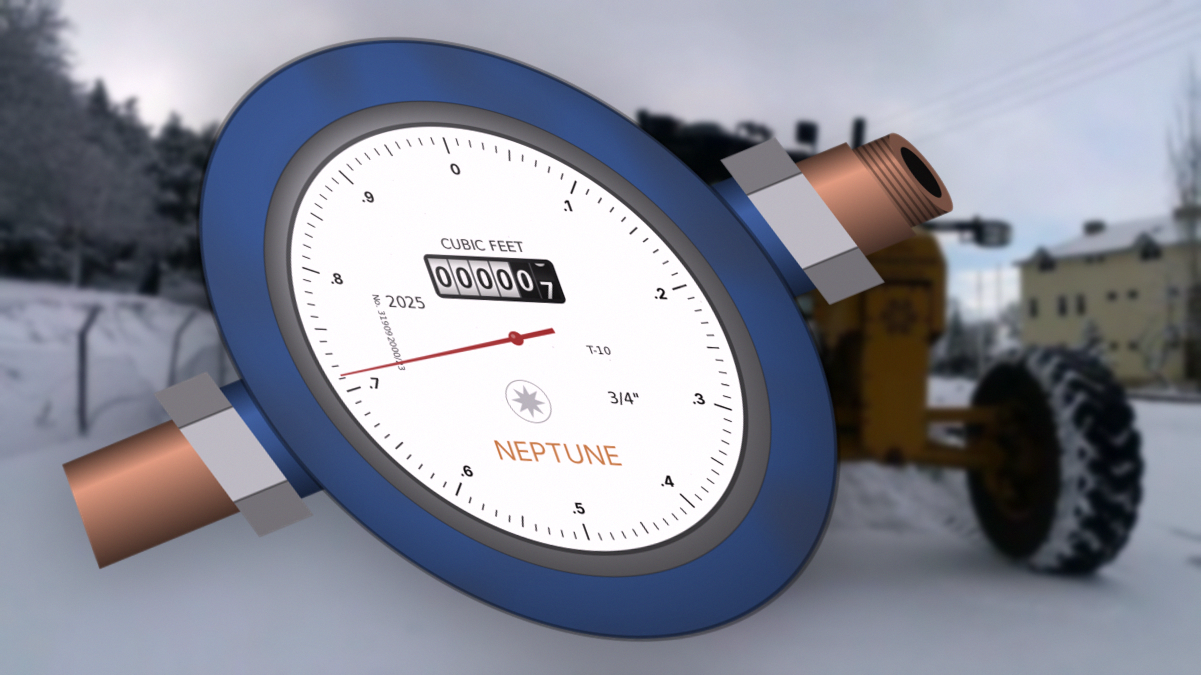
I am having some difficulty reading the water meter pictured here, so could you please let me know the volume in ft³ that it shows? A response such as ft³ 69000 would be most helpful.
ft³ 6.71
